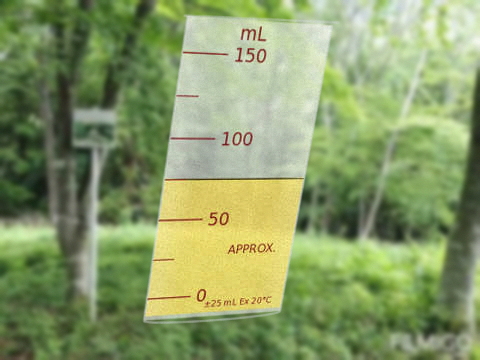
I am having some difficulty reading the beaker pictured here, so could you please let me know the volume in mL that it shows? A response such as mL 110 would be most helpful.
mL 75
